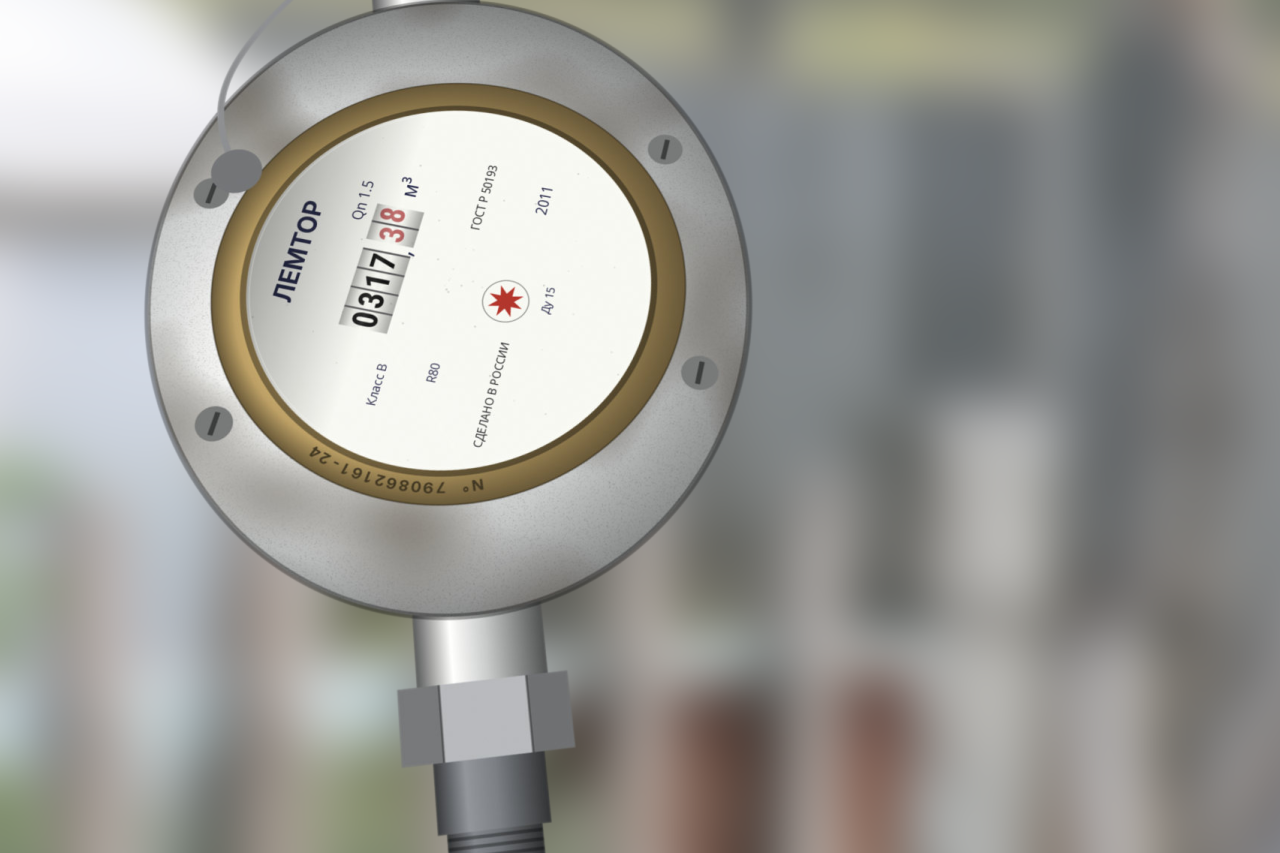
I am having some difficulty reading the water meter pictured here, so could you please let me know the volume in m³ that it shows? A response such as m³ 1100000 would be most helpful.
m³ 317.38
